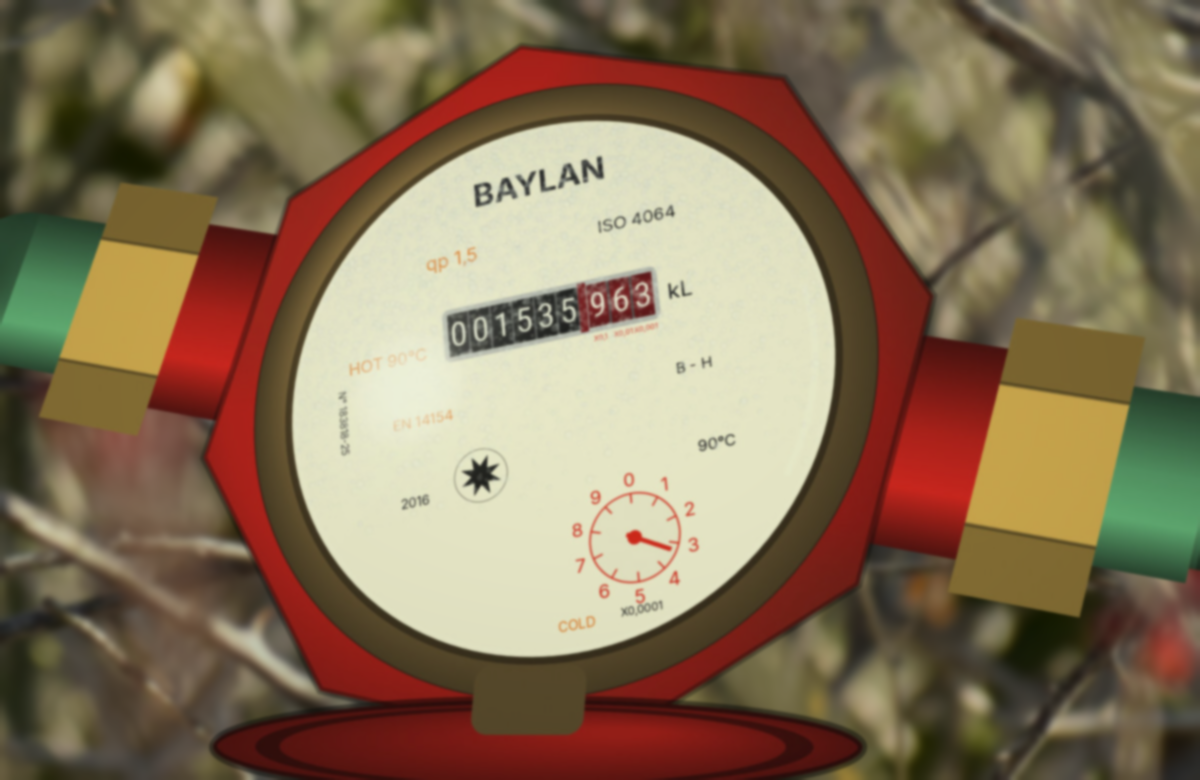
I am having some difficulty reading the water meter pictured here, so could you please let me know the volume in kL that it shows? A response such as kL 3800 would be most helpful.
kL 1535.9633
